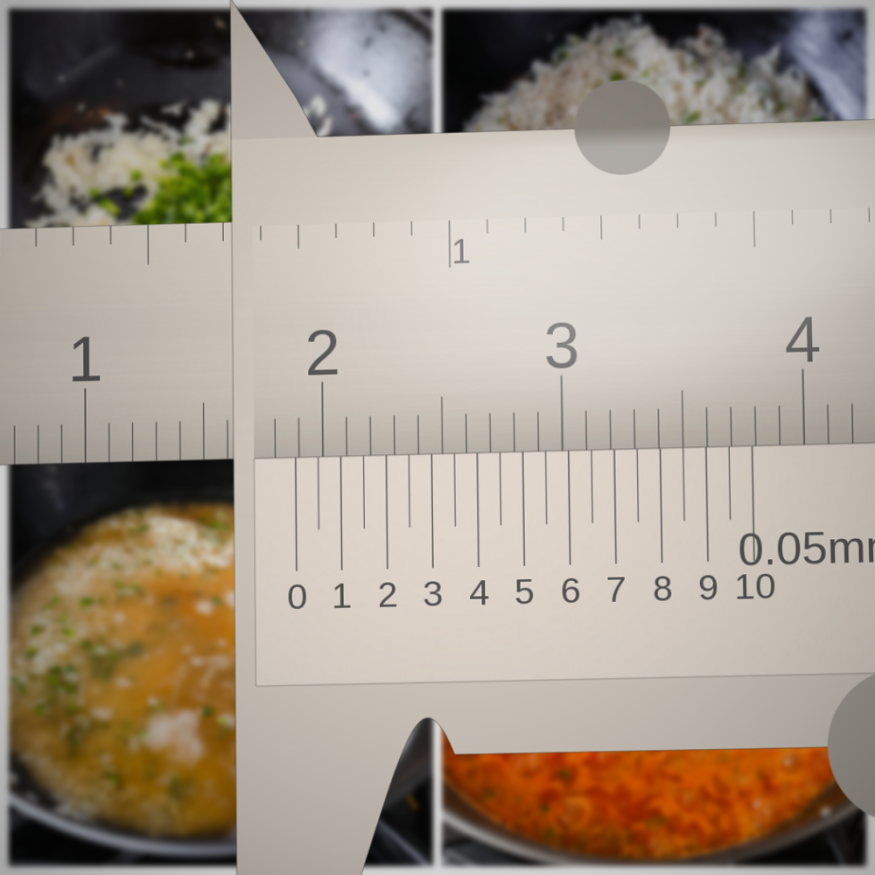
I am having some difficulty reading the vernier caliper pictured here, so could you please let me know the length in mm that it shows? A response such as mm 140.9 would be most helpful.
mm 18.85
